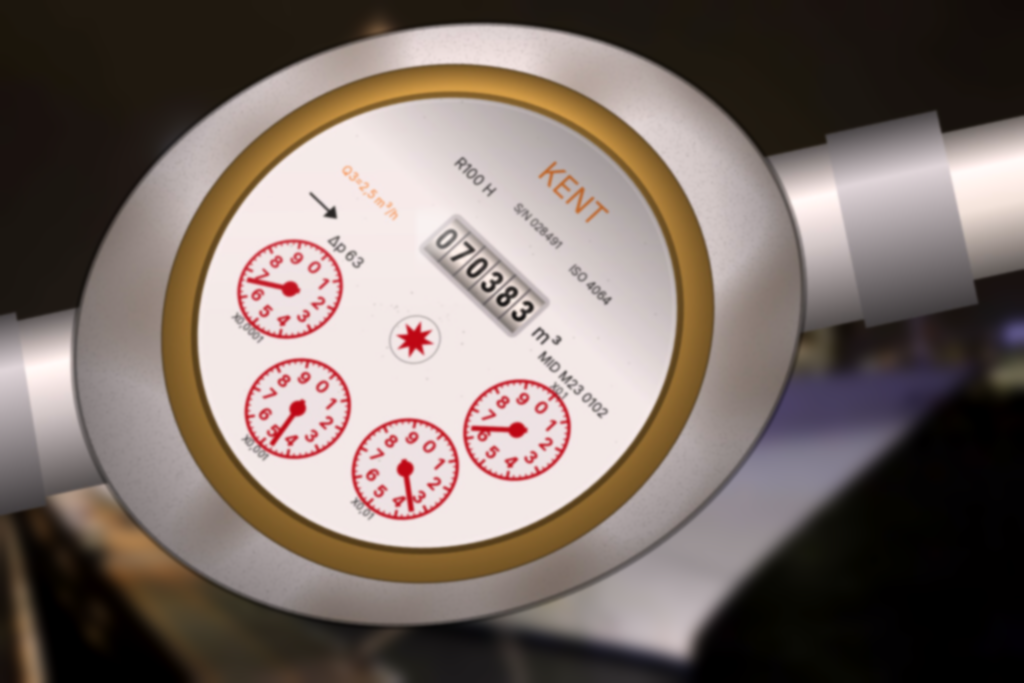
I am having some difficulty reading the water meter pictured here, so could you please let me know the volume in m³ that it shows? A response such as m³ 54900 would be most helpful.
m³ 70383.6346
